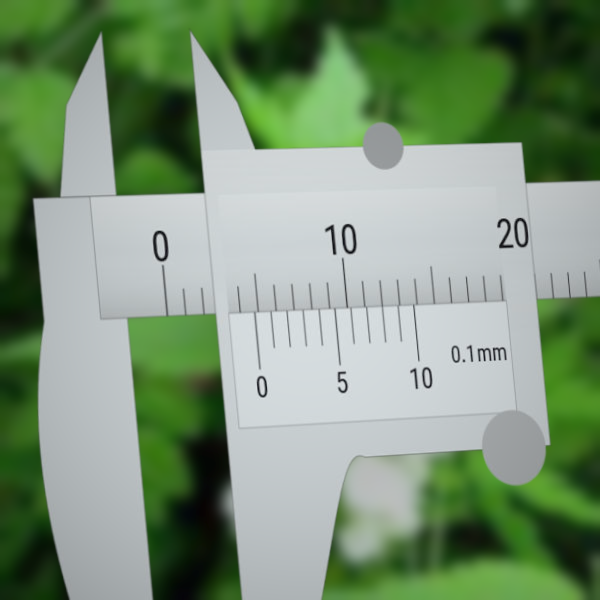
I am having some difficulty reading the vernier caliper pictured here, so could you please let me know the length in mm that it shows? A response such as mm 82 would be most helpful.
mm 4.8
